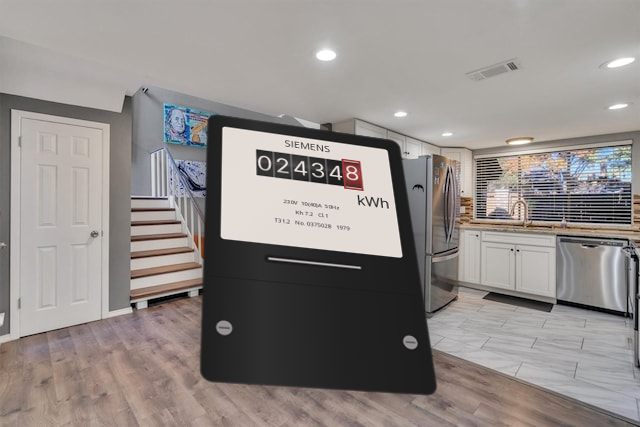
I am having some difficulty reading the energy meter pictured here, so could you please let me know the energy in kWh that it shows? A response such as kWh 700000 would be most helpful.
kWh 2434.8
